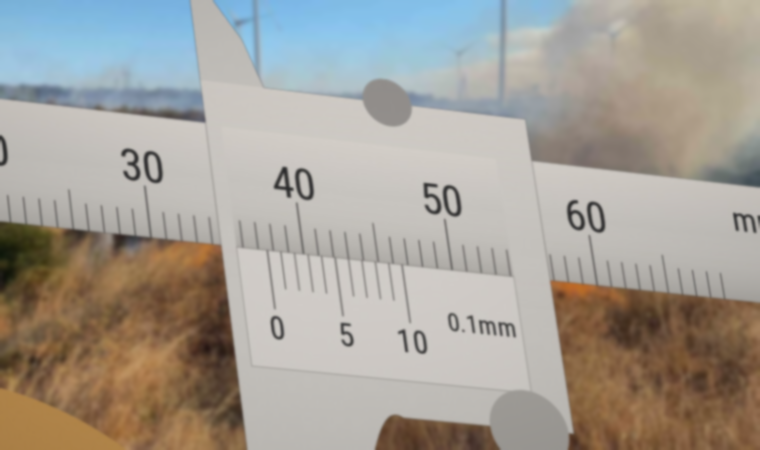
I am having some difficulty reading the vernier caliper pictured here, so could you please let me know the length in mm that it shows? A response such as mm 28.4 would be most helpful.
mm 37.6
